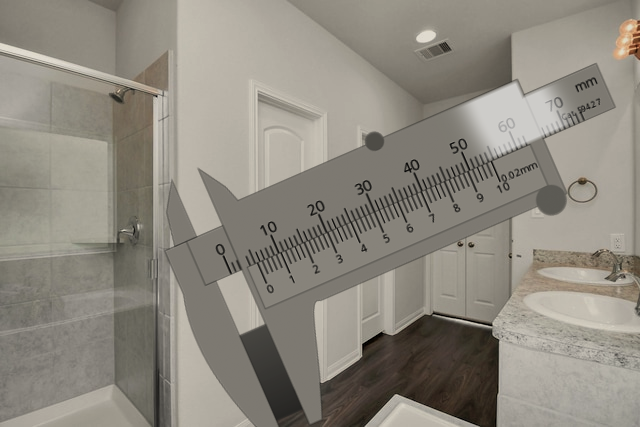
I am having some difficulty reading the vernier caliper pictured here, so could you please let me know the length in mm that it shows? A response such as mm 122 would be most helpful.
mm 5.5
